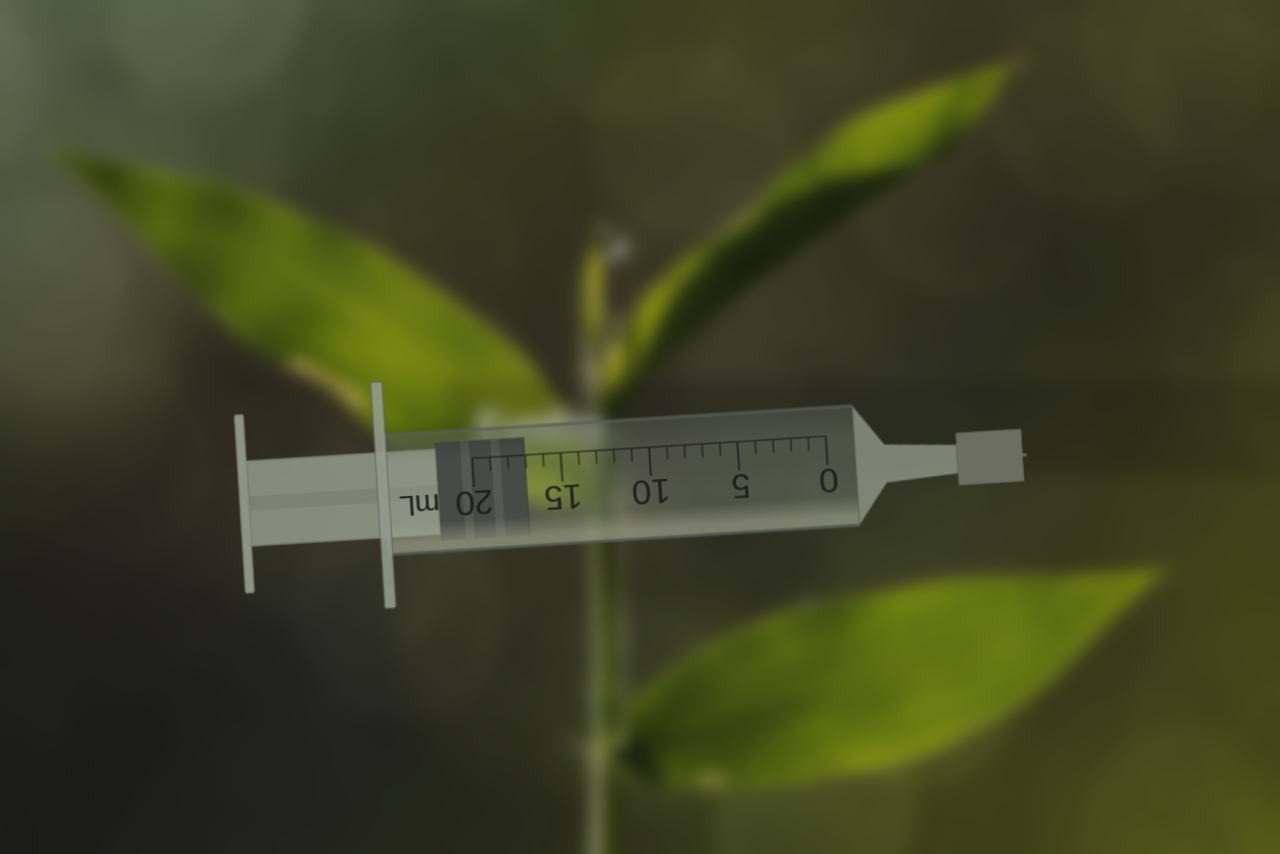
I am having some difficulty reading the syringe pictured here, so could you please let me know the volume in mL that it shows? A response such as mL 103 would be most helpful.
mL 17
